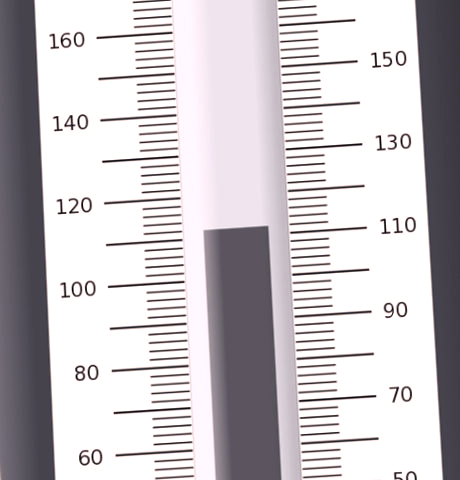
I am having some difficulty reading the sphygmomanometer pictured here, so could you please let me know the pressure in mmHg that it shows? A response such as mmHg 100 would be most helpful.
mmHg 112
